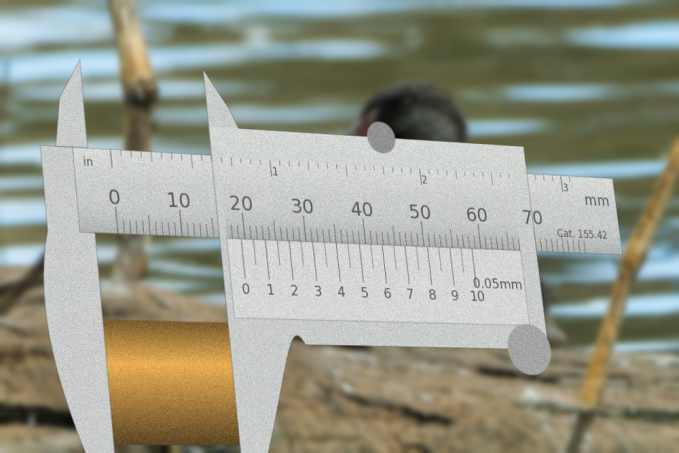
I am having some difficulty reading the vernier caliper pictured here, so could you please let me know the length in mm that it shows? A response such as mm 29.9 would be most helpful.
mm 19.4
